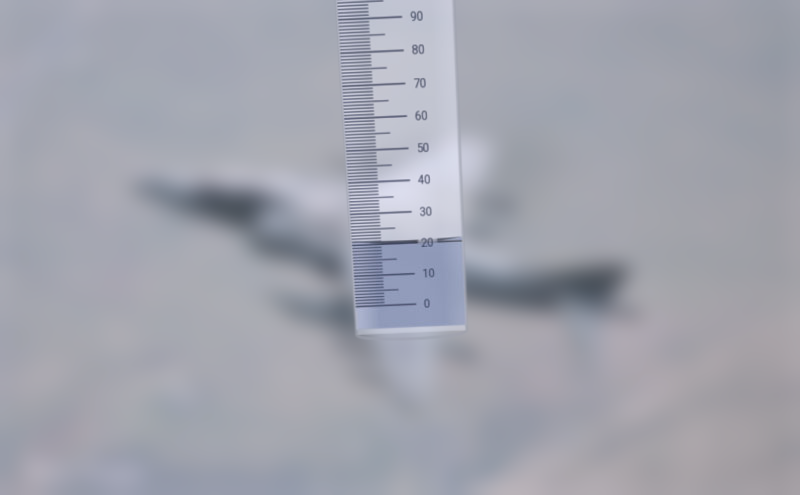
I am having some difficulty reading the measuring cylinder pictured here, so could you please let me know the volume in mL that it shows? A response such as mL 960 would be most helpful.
mL 20
